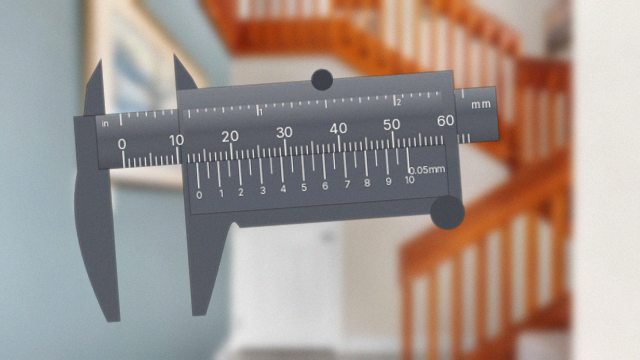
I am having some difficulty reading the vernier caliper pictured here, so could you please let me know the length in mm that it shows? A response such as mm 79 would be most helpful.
mm 13.5
